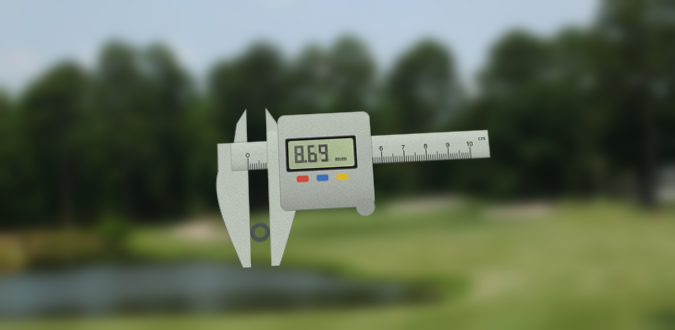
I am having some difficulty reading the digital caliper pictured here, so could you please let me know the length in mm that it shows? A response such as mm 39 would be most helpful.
mm 8.69
